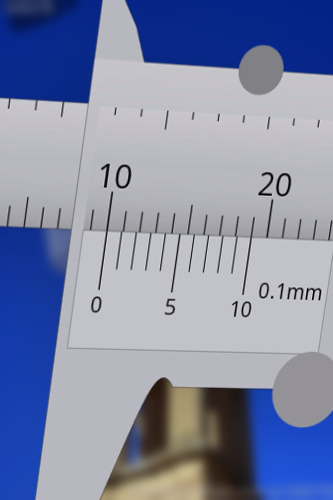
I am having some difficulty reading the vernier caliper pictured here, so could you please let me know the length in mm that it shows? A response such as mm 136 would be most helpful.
mm 10.0
